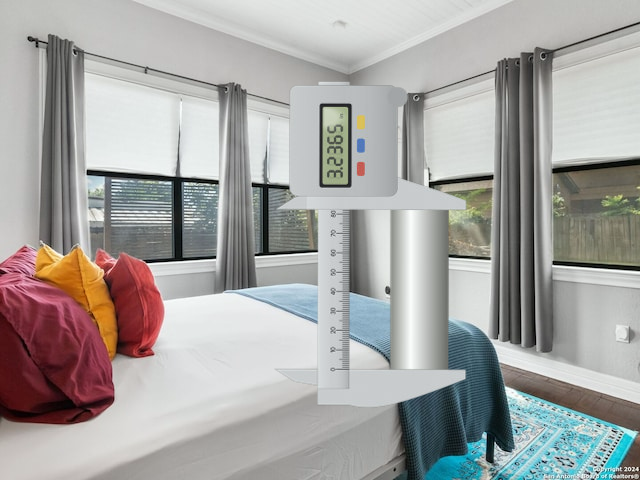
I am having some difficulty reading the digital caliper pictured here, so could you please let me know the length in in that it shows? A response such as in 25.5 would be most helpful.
in 3.2365
